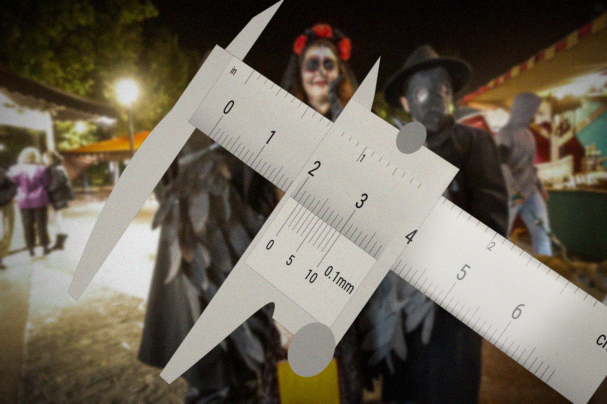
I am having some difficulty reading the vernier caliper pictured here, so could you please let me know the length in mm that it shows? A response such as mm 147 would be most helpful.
mm 21.2
